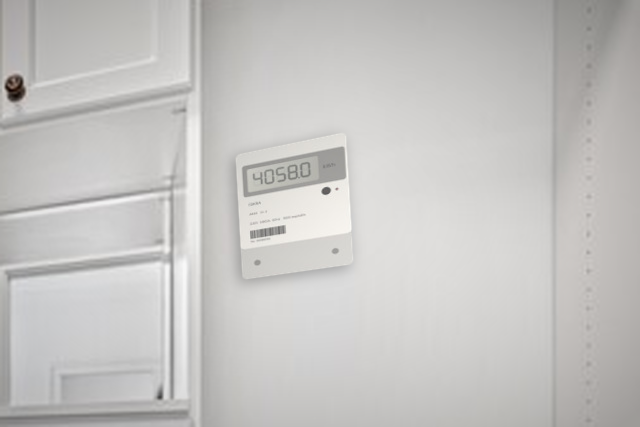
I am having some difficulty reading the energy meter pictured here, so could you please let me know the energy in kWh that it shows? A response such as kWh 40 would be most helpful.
kWh 4058.0
